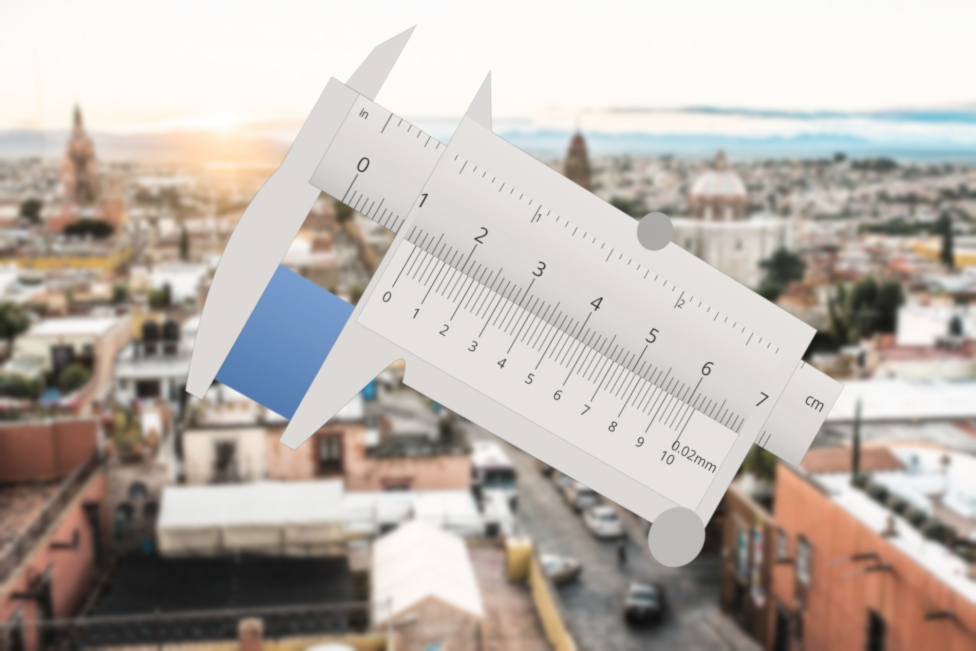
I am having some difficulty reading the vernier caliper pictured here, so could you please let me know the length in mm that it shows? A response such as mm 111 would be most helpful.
mm 12.4
